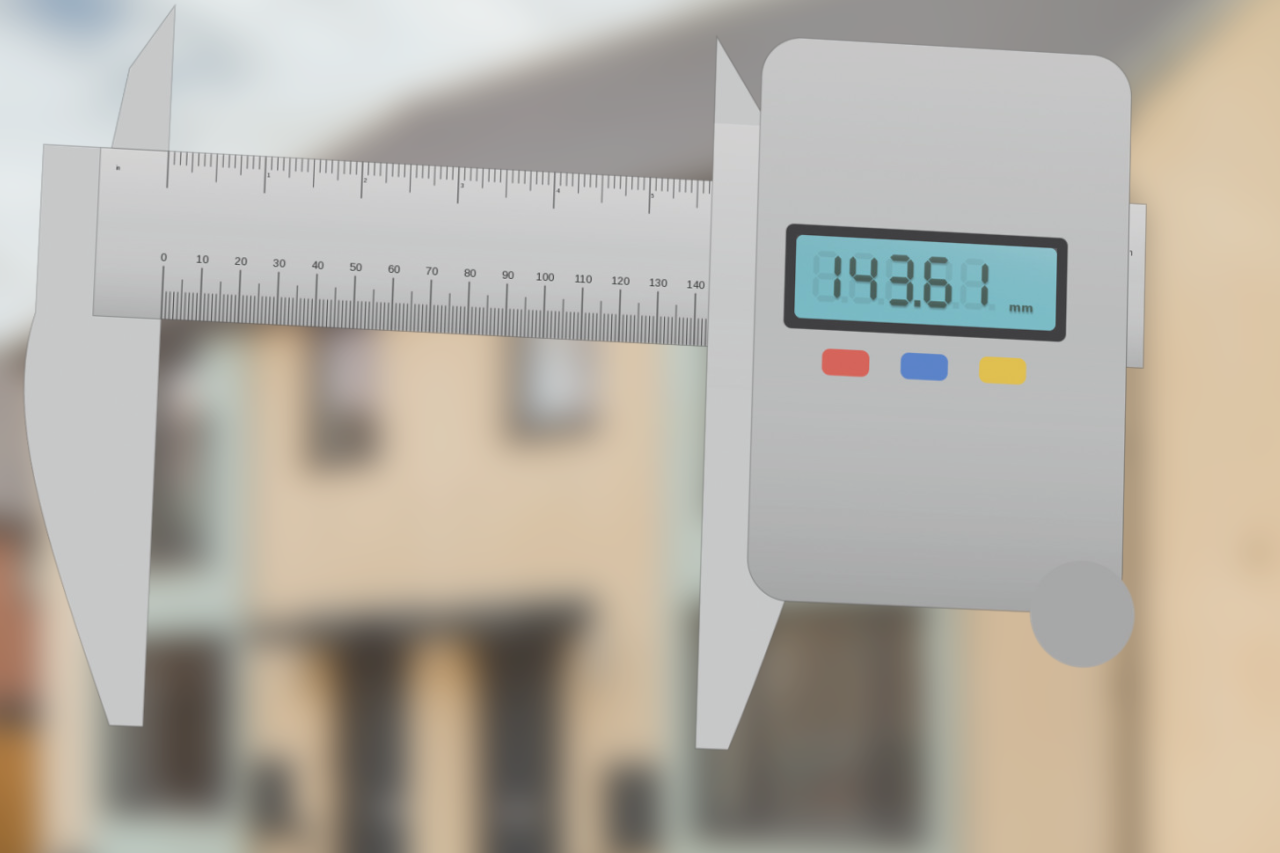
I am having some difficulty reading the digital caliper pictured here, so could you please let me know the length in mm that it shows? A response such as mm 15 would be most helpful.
mm 143.61
